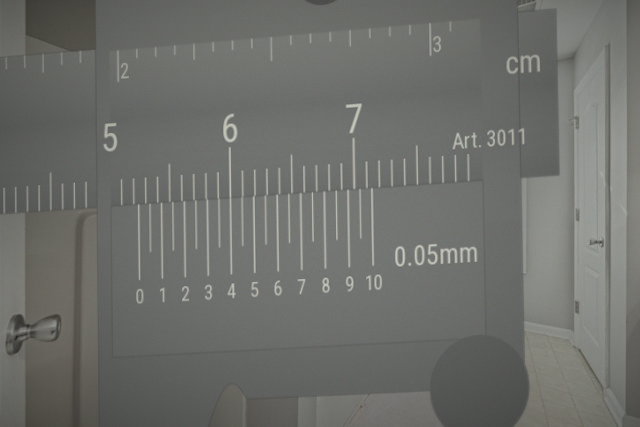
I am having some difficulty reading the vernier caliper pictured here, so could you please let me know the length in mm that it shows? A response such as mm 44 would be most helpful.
mm 52.4
